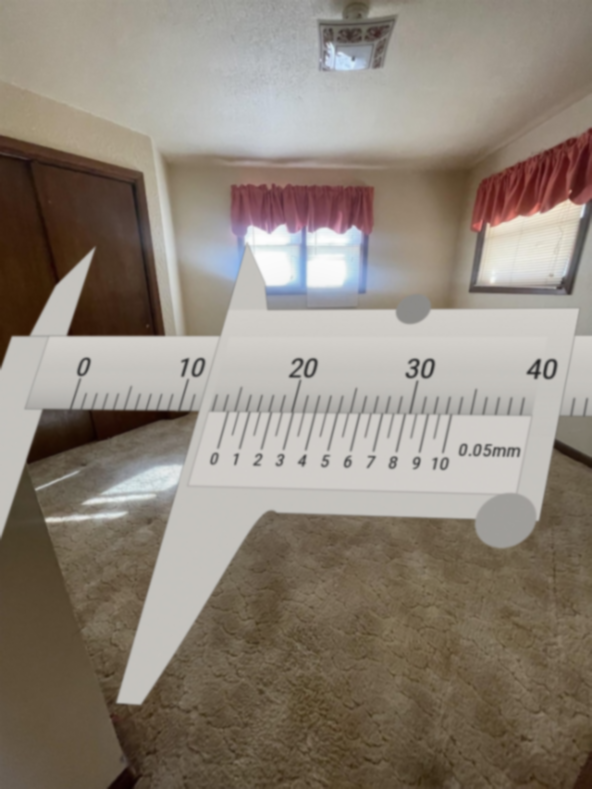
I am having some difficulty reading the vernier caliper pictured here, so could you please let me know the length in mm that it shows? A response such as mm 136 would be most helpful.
mm 14.4
